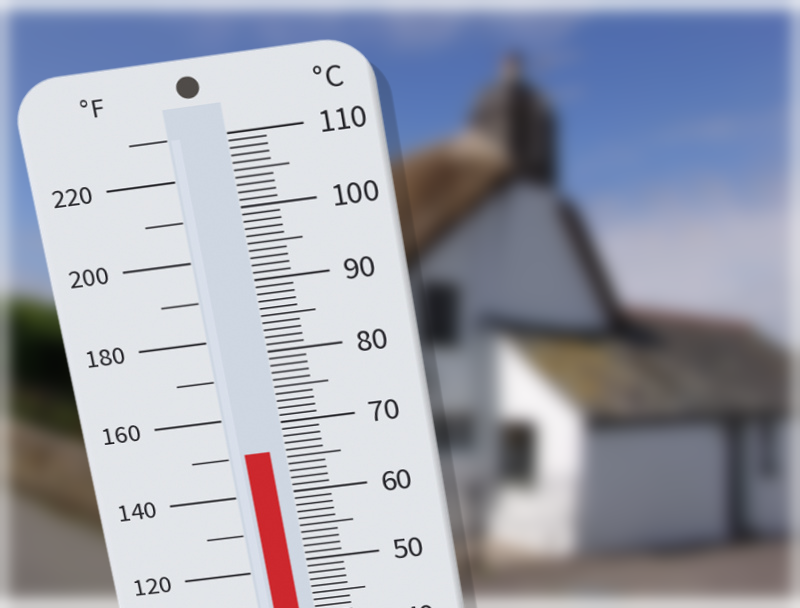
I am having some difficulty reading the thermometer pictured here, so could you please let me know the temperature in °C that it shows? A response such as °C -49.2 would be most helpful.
°C 66
